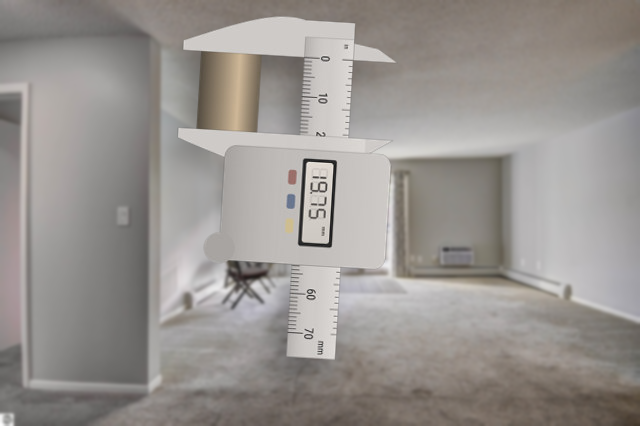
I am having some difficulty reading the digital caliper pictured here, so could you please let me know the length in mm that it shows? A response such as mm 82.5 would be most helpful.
mm 19.75
